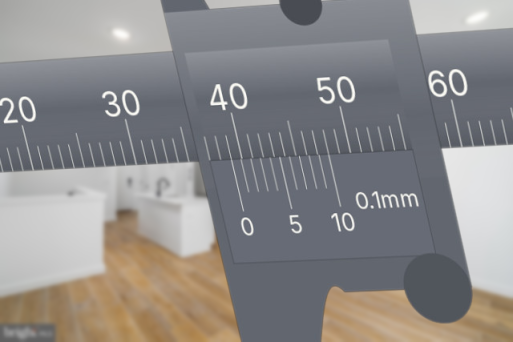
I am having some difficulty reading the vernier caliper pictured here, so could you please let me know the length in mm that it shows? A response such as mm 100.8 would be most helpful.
mm 39.0
